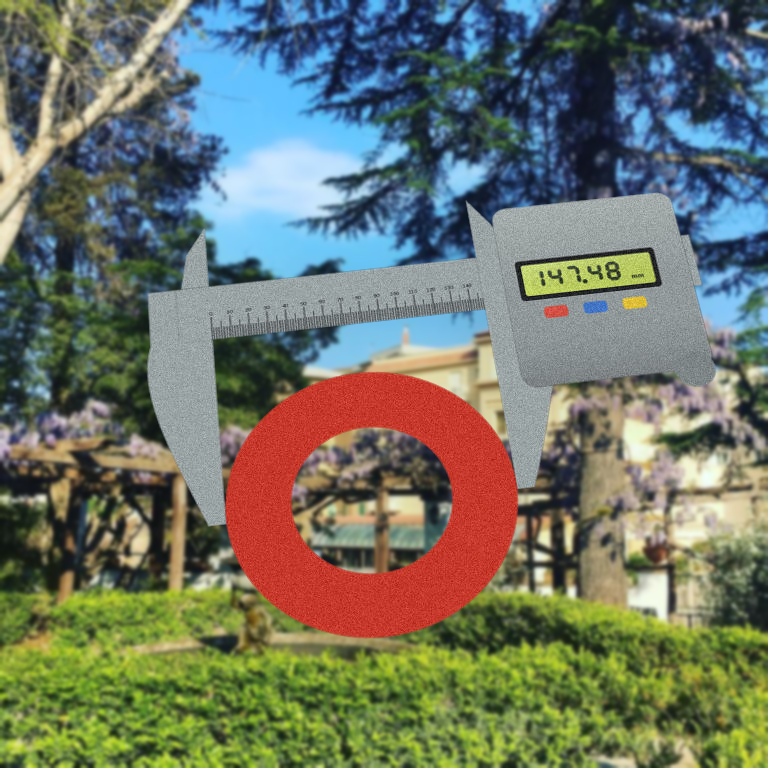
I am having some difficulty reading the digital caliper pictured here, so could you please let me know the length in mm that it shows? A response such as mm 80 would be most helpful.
mm 147.48
